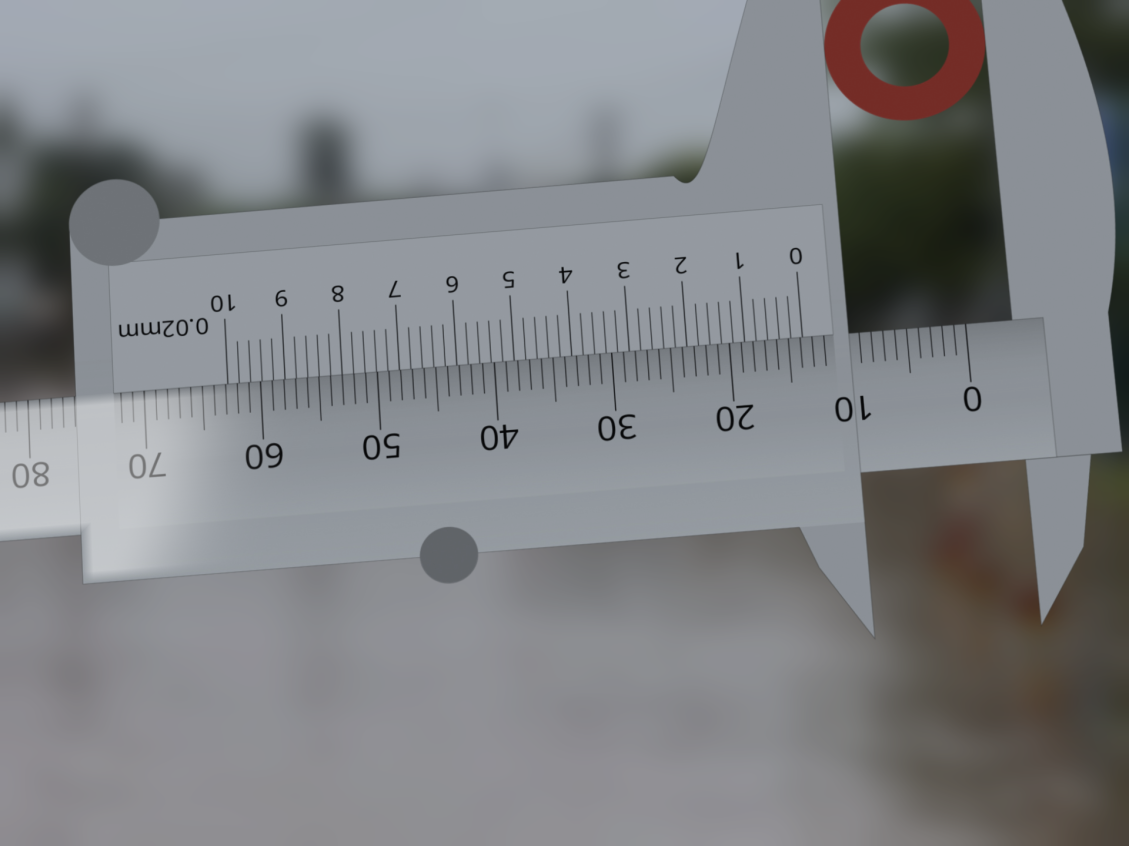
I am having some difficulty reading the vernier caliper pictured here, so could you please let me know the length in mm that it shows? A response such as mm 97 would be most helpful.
mm 13.8
